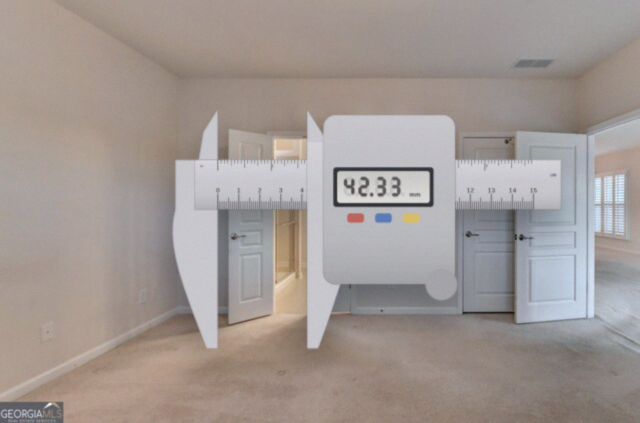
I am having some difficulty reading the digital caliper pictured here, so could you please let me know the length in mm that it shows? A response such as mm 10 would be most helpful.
mm 42.33
